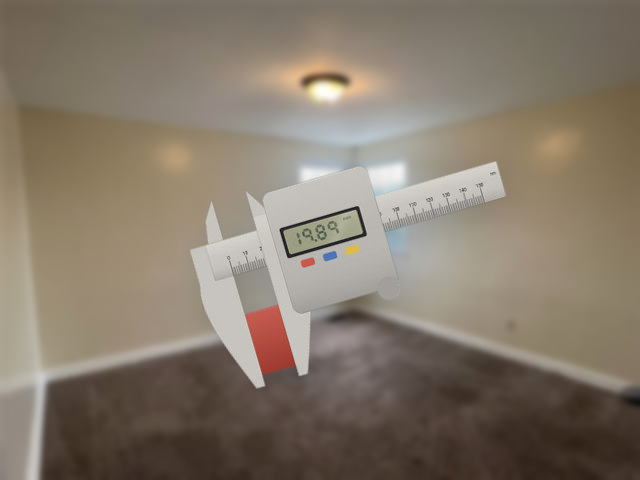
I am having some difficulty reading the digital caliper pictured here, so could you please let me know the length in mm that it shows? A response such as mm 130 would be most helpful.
mm 19.89
